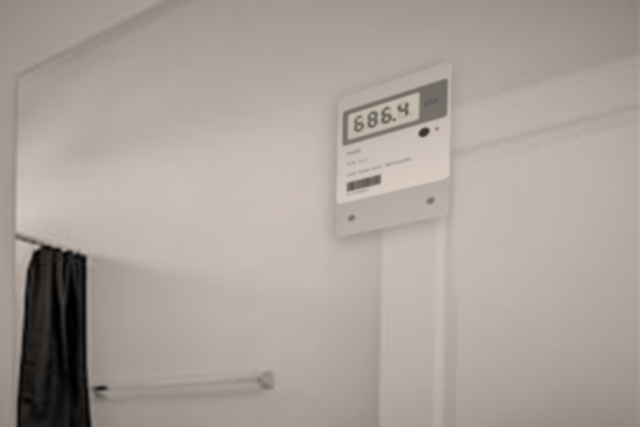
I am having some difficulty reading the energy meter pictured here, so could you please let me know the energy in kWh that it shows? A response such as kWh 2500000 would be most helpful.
kWh 686.4
